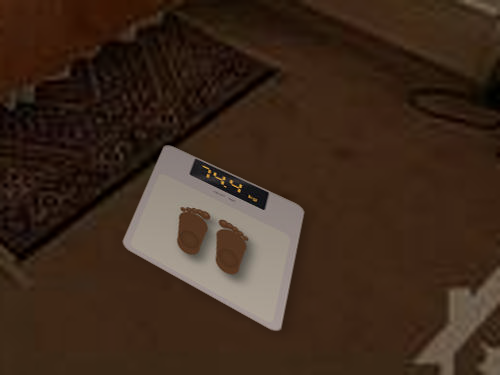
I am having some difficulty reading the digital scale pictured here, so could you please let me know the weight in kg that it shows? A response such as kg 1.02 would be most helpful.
kg 74.4
